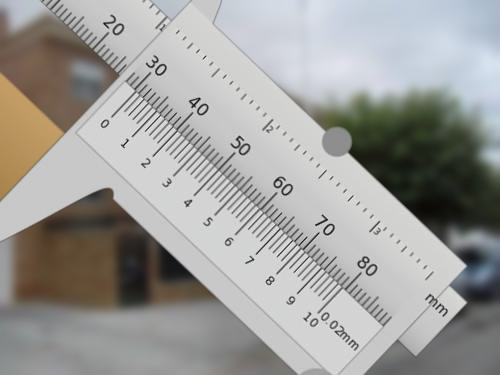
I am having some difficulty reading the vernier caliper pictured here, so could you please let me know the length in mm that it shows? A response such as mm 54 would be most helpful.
mm 30.4
